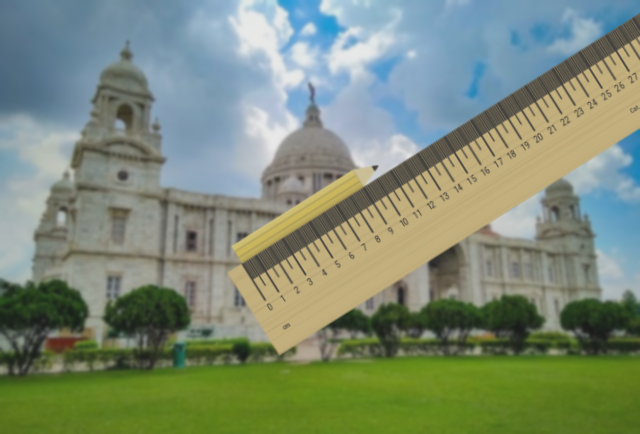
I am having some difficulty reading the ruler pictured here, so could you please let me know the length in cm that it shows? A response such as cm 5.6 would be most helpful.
cm 10.5
